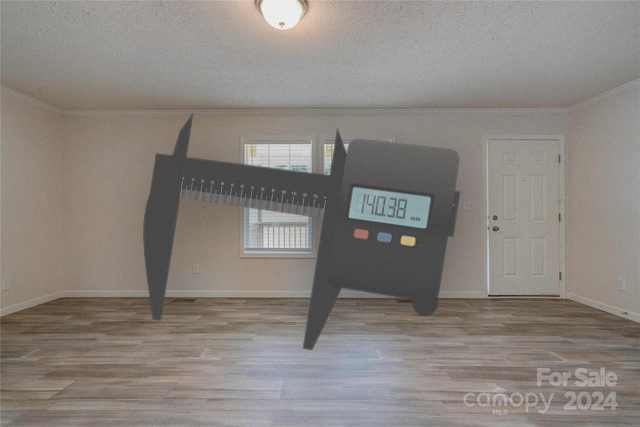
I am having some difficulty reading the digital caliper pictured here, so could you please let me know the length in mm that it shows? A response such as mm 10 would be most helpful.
mm 140.38
